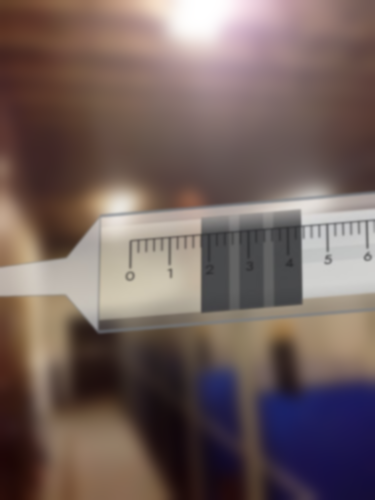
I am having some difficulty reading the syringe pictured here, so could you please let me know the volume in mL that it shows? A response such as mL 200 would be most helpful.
mL 1.8
